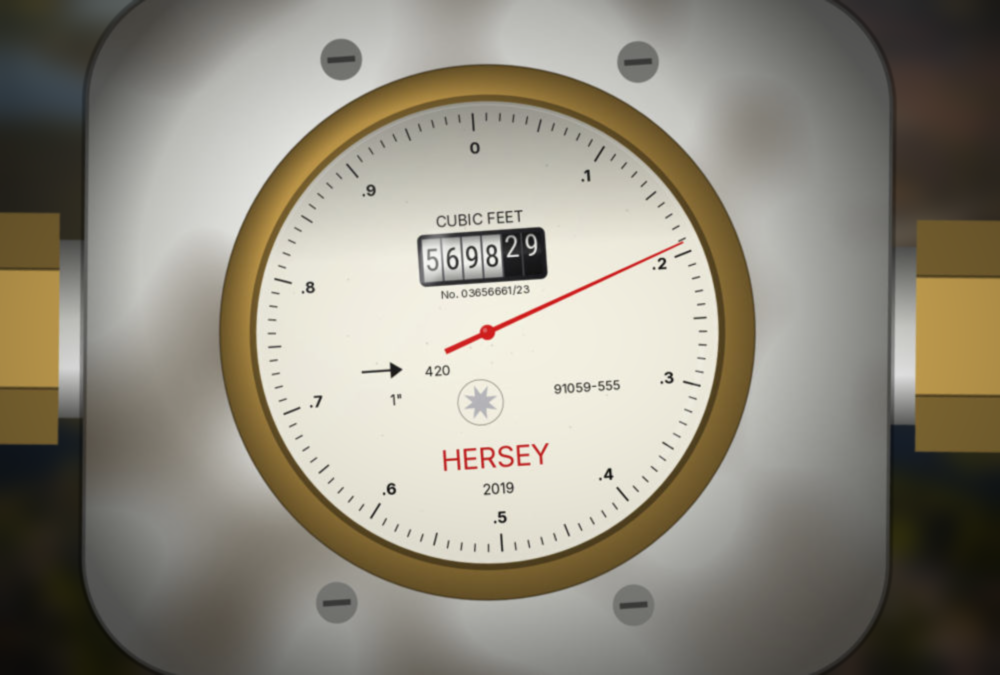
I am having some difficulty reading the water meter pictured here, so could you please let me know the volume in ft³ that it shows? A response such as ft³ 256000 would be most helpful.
ft³ 569829.19
